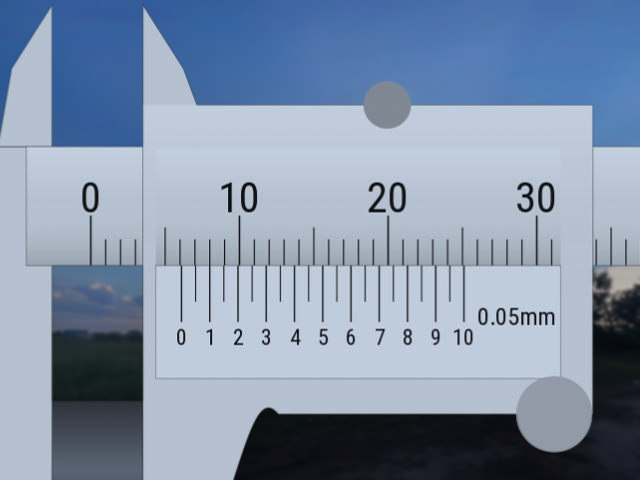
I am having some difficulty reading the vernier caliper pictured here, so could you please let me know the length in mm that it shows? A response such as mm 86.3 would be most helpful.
mm 6.1
